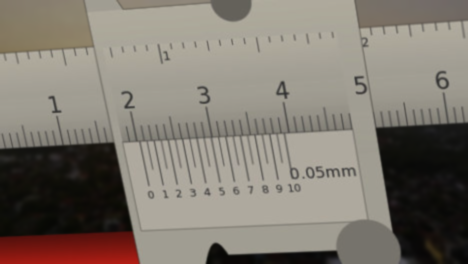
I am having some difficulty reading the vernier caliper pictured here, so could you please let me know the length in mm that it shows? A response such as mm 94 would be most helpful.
mm 20.4
